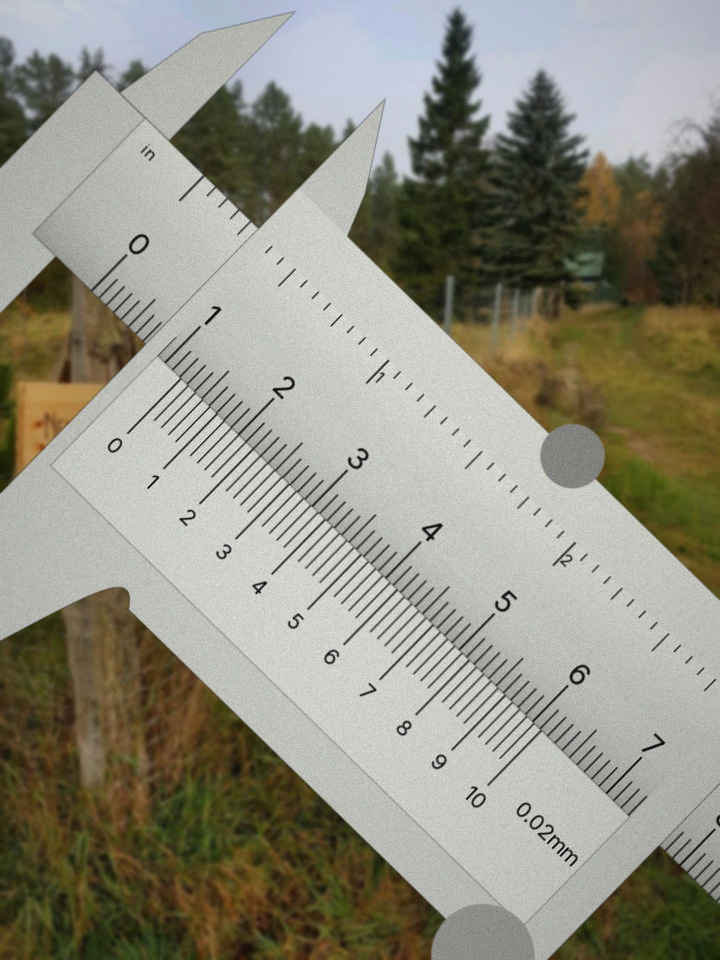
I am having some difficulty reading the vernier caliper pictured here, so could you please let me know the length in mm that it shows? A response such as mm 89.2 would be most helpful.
mm 12.2
